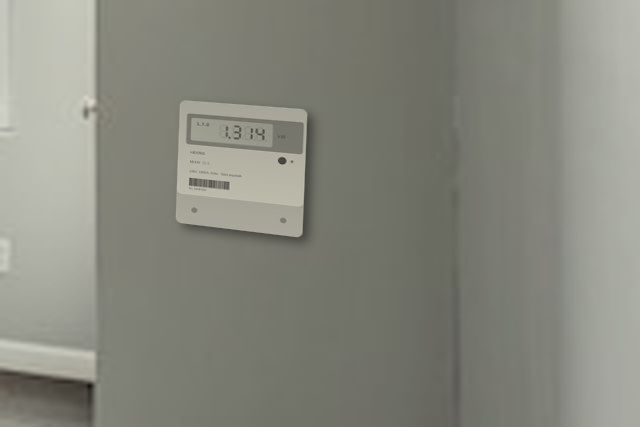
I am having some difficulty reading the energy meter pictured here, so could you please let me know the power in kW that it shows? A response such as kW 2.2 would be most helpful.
kW 1.314
